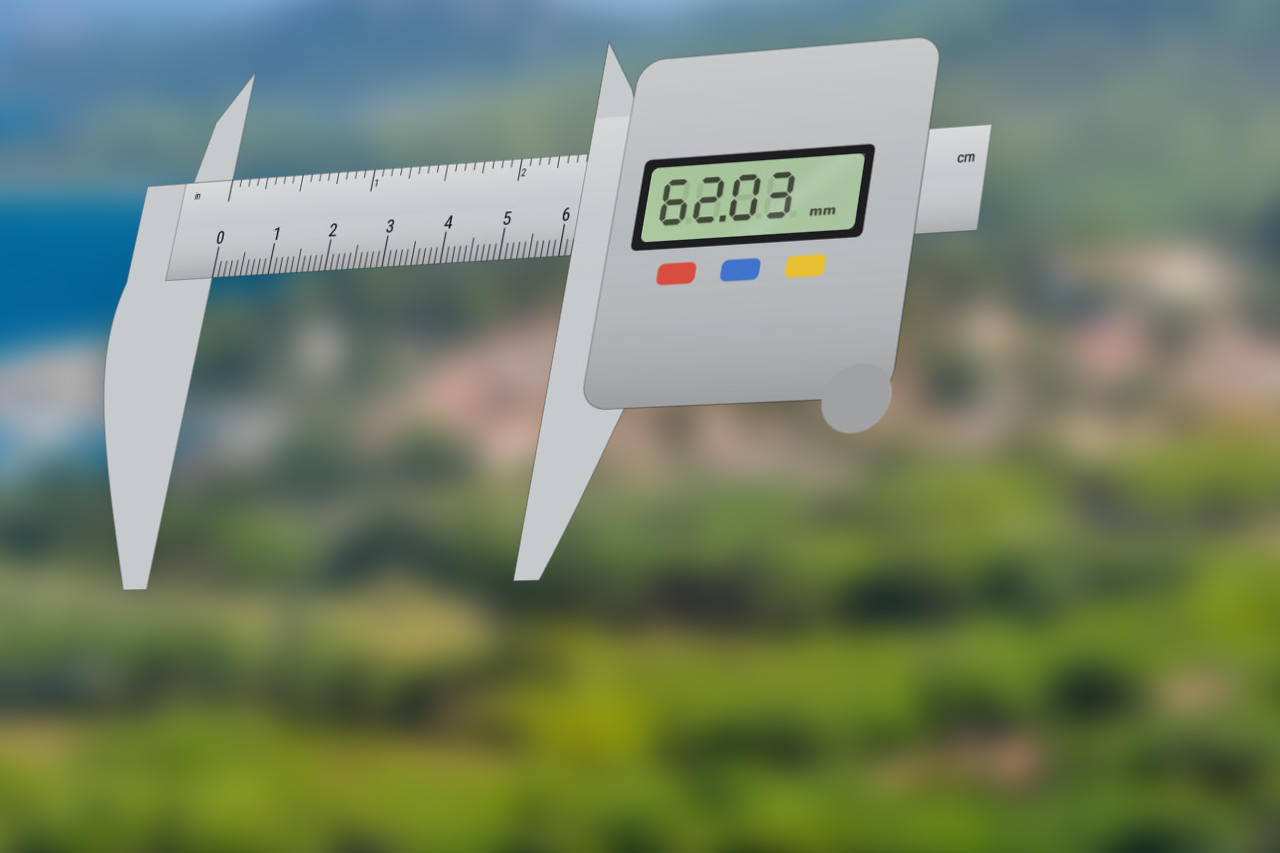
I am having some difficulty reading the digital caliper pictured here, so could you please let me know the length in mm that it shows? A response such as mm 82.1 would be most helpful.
mm 62.03
